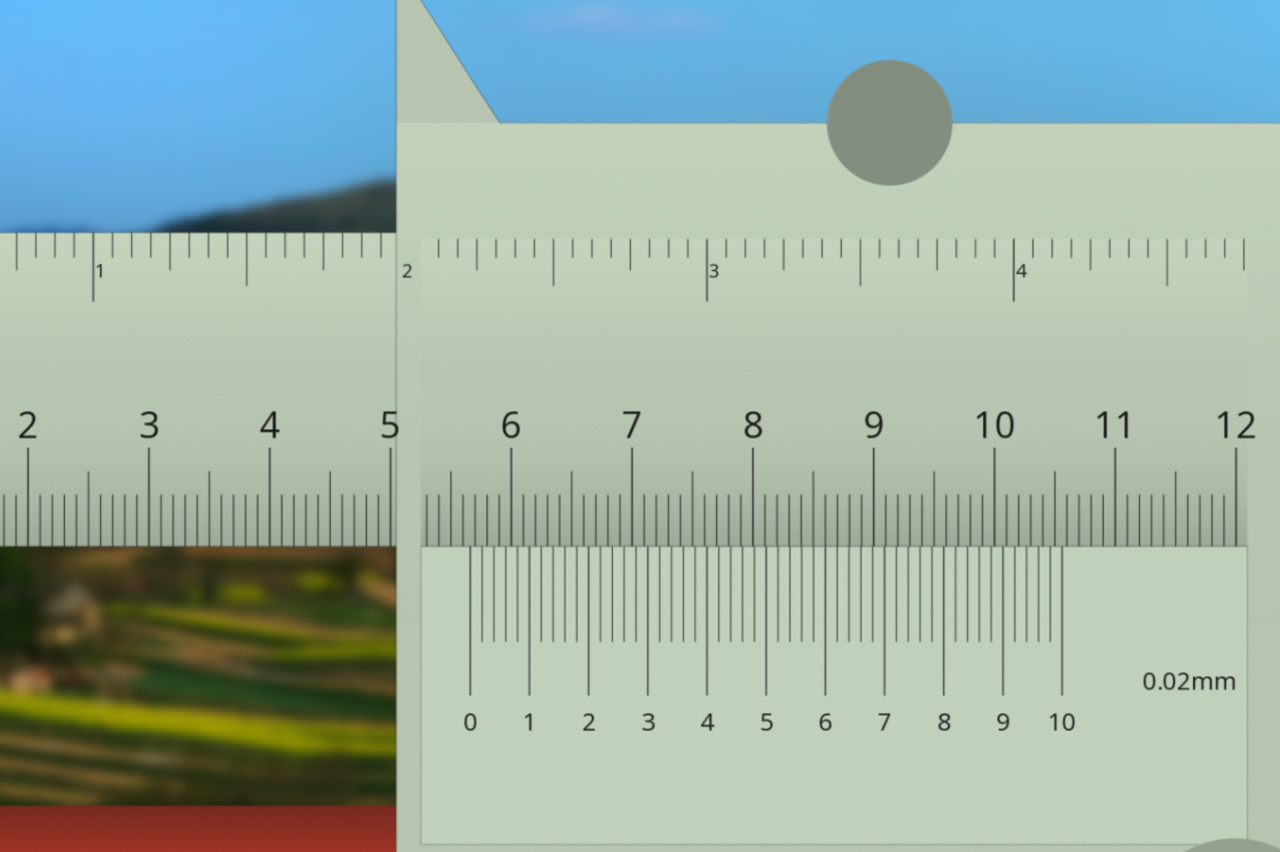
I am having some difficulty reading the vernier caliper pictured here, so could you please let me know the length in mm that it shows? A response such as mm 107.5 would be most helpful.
mm 56.6
